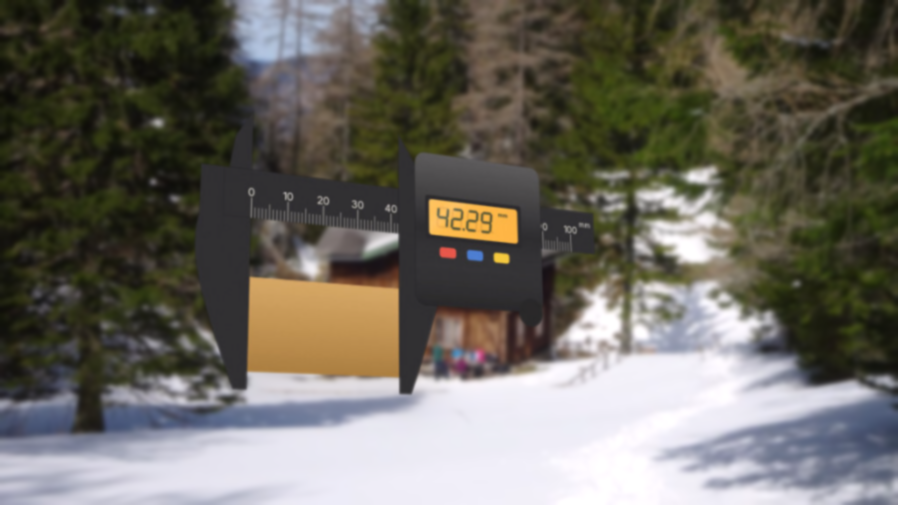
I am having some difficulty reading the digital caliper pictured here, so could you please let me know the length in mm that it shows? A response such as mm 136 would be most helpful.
mm 42.29
